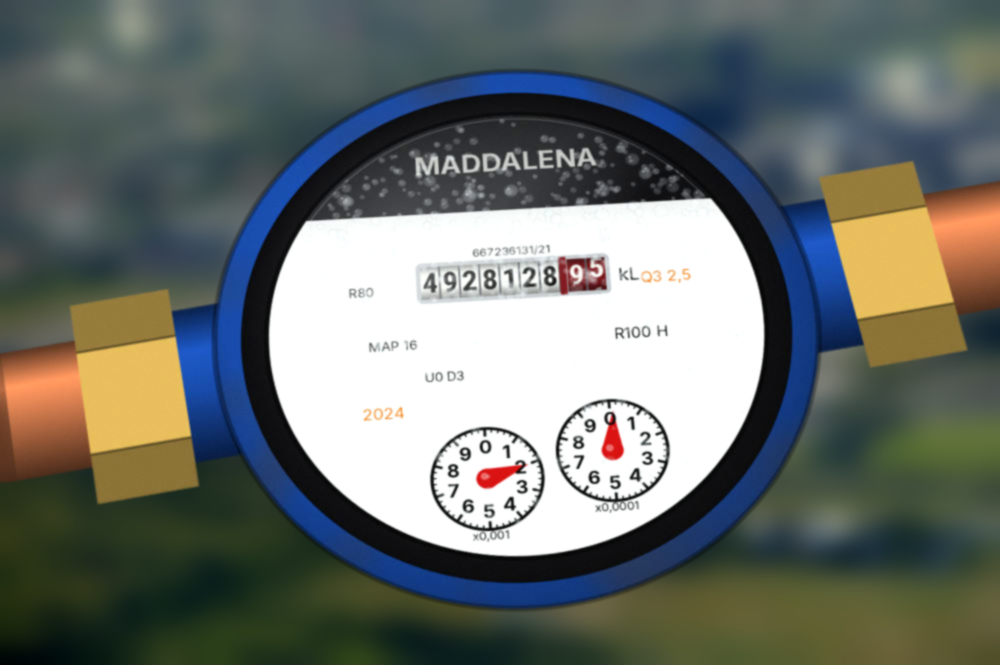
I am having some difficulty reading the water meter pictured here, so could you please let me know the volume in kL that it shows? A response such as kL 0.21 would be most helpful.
kL 4928128.9520
